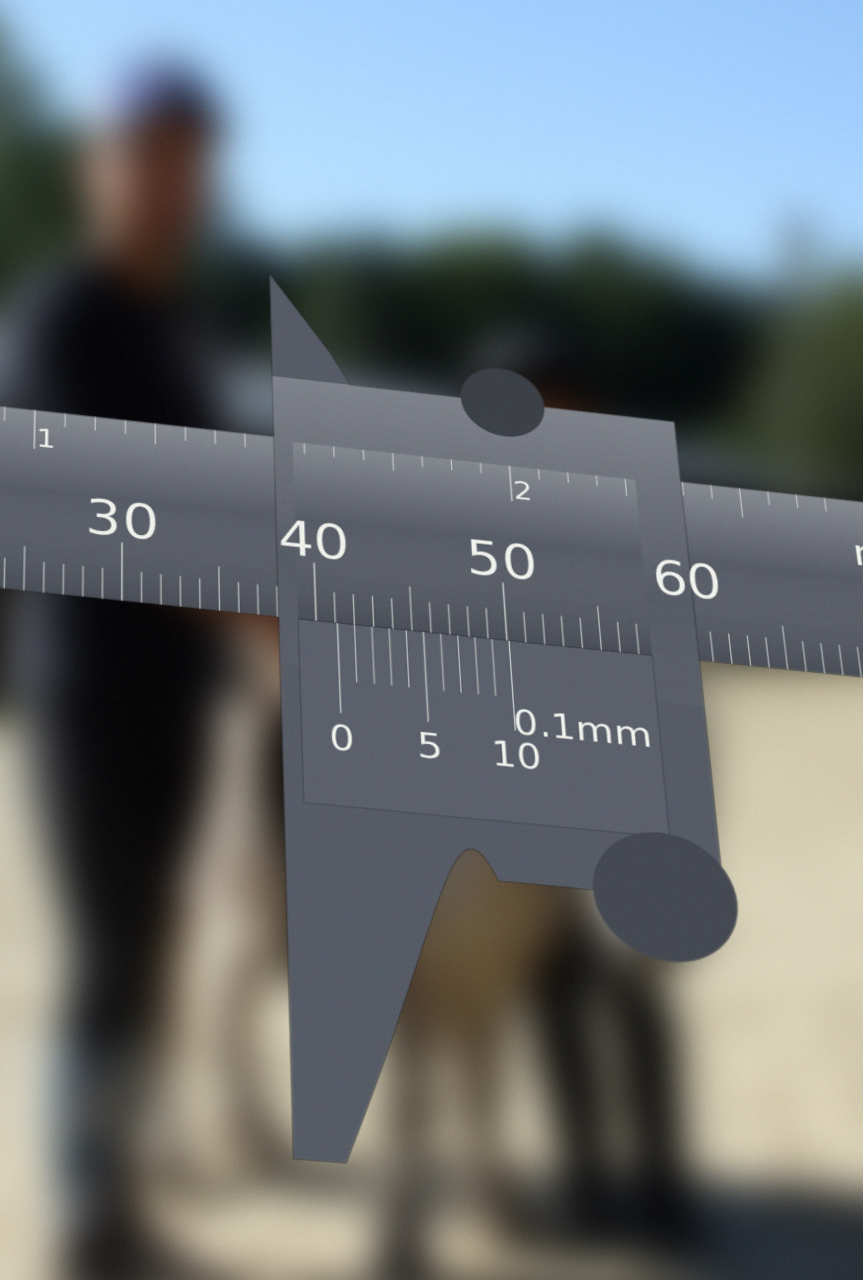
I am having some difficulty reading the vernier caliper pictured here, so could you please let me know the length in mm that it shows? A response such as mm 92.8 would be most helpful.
mm 41.1
